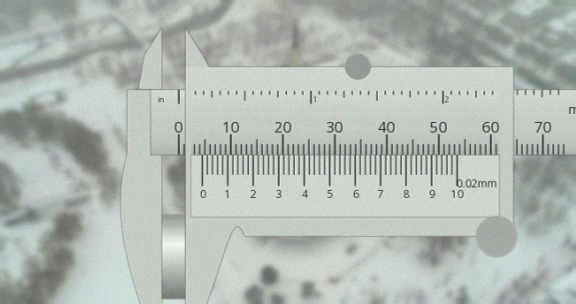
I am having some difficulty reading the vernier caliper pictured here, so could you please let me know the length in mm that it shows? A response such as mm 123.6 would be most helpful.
mm 4.5
